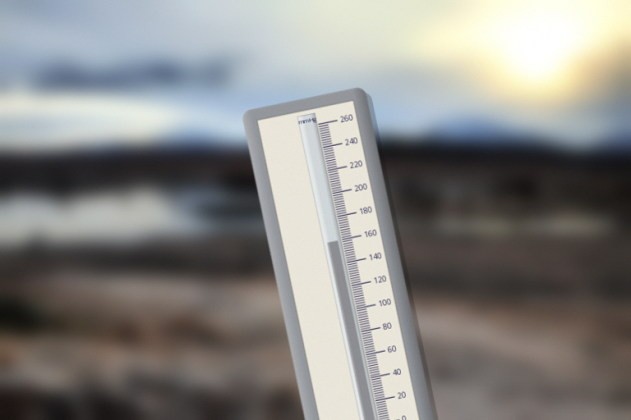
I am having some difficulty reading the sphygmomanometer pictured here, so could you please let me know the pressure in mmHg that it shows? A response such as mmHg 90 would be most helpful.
mmHg 160
